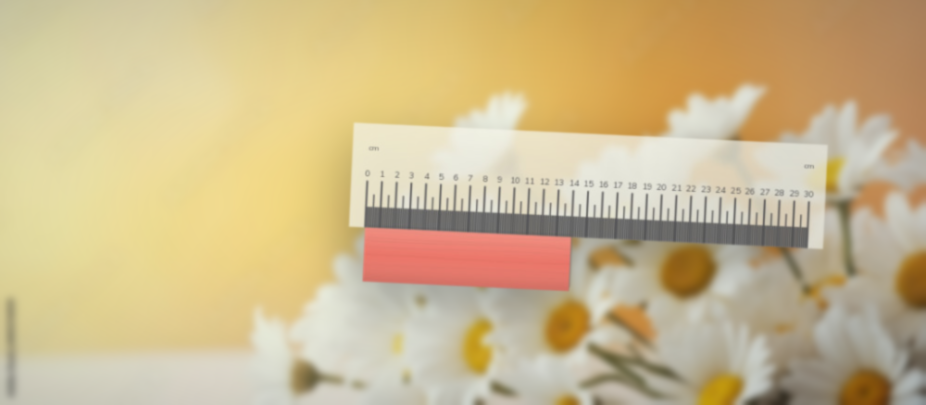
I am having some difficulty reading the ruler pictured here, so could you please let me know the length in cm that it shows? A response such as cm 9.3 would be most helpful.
cm 14
